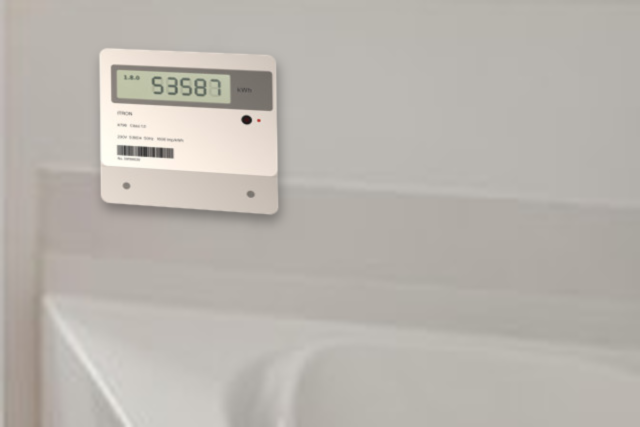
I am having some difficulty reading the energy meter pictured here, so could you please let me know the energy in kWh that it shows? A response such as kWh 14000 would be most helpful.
kWh 53587
